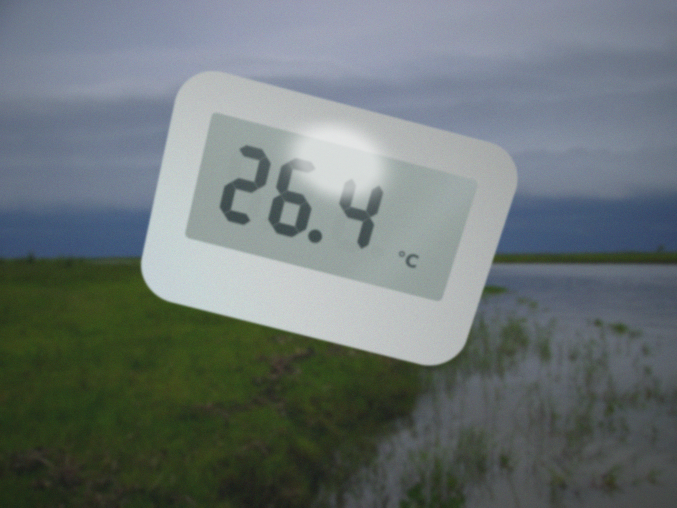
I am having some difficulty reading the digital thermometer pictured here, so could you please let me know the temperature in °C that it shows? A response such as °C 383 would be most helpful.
°C 26.4
